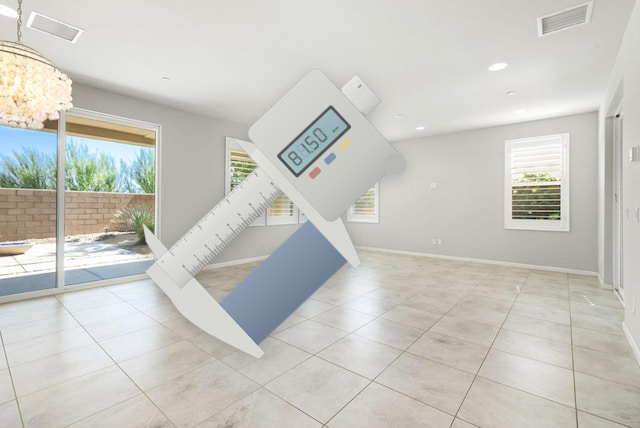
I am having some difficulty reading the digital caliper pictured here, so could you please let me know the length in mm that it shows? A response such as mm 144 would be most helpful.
mm 81.50
